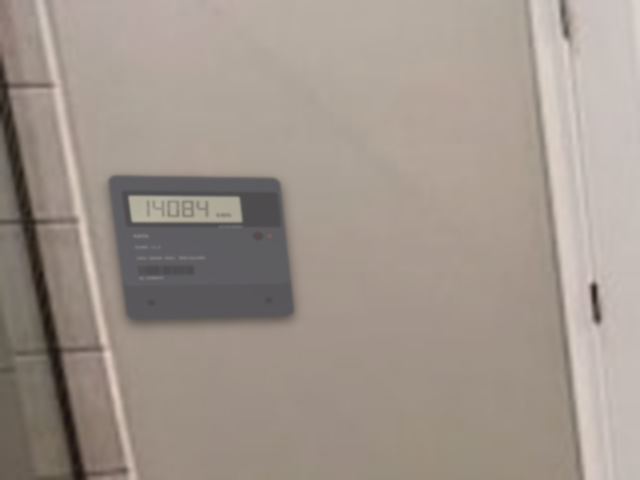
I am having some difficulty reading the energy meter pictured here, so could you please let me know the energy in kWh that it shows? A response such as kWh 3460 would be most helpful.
kWh 14084
